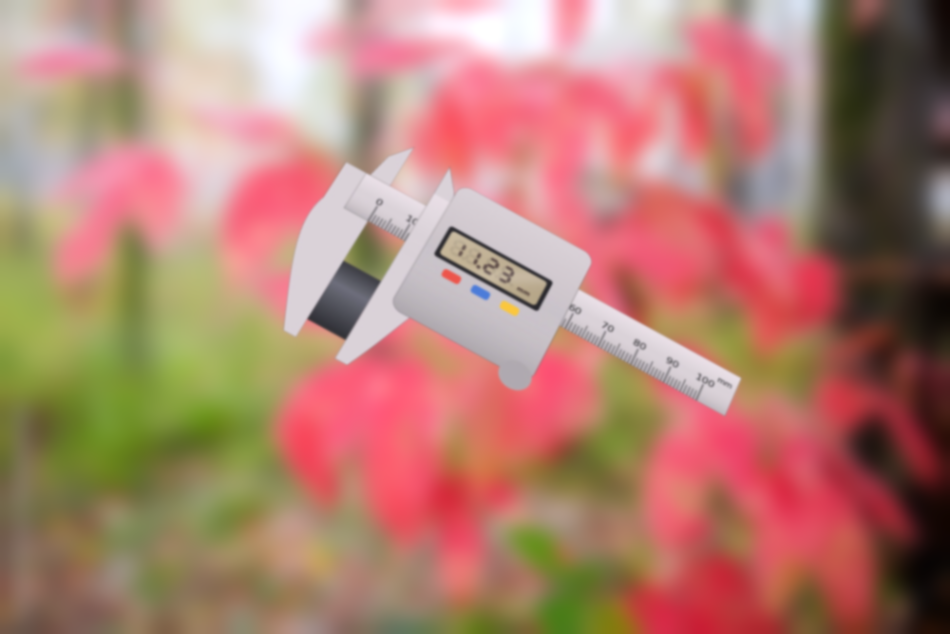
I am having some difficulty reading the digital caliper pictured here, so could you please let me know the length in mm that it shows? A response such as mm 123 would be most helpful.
mm 11.23
